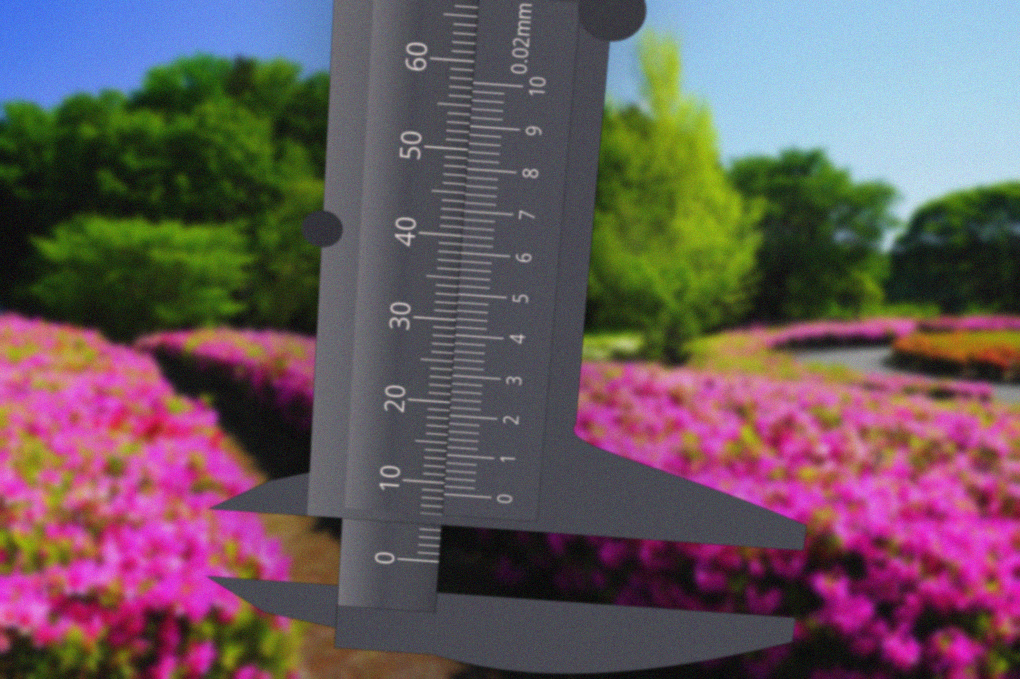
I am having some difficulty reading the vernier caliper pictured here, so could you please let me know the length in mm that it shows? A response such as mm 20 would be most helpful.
mm 8.6
